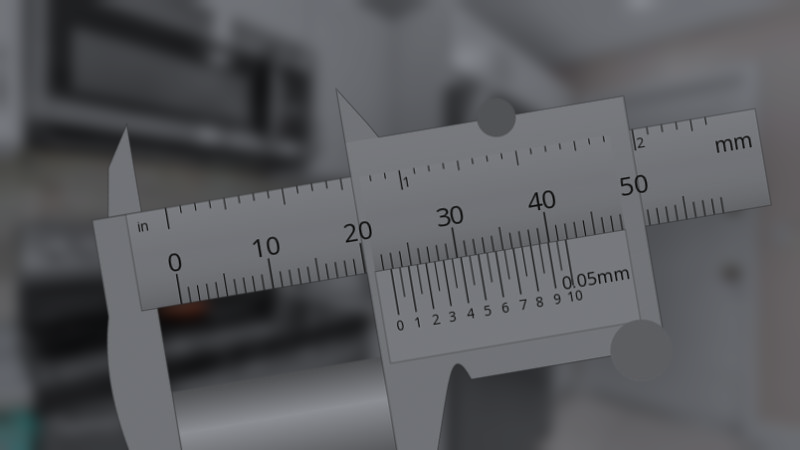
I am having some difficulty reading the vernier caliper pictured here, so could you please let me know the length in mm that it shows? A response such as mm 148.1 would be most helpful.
mm 22.8
